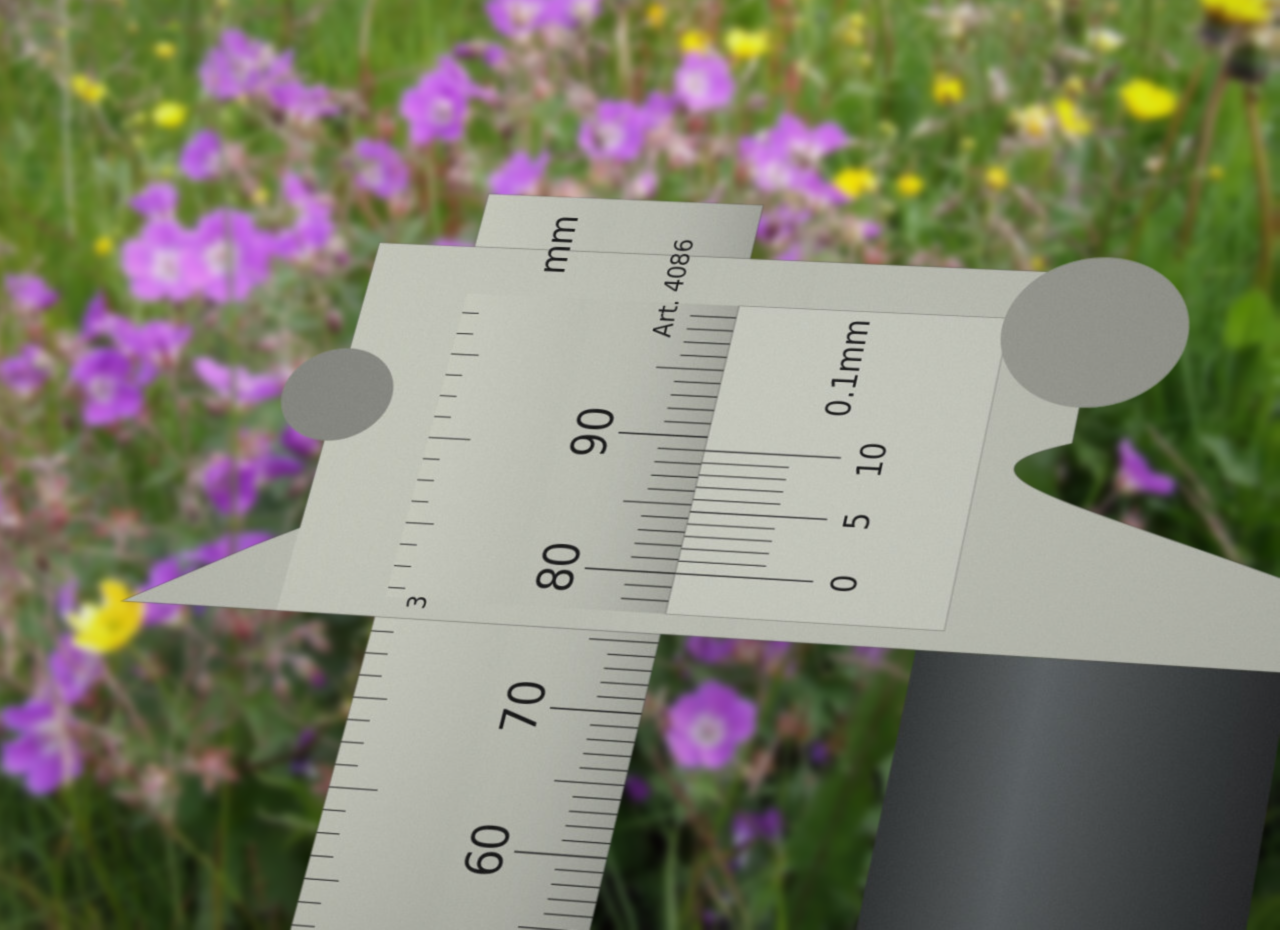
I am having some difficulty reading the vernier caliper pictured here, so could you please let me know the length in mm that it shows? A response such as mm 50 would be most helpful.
mm 80.0
